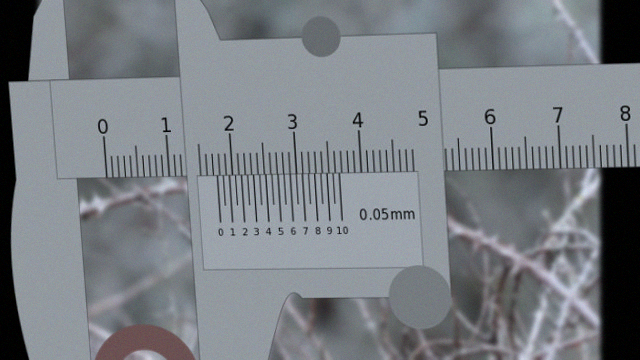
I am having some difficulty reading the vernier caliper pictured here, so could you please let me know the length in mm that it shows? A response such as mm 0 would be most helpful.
mm 17.6
